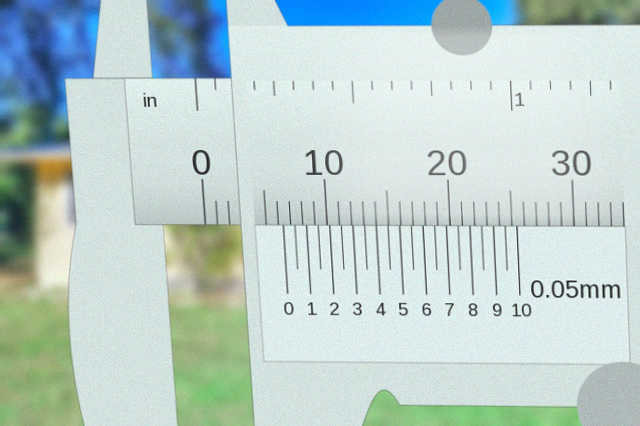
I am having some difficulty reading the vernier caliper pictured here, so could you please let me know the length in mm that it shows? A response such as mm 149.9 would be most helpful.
mm 6.4
